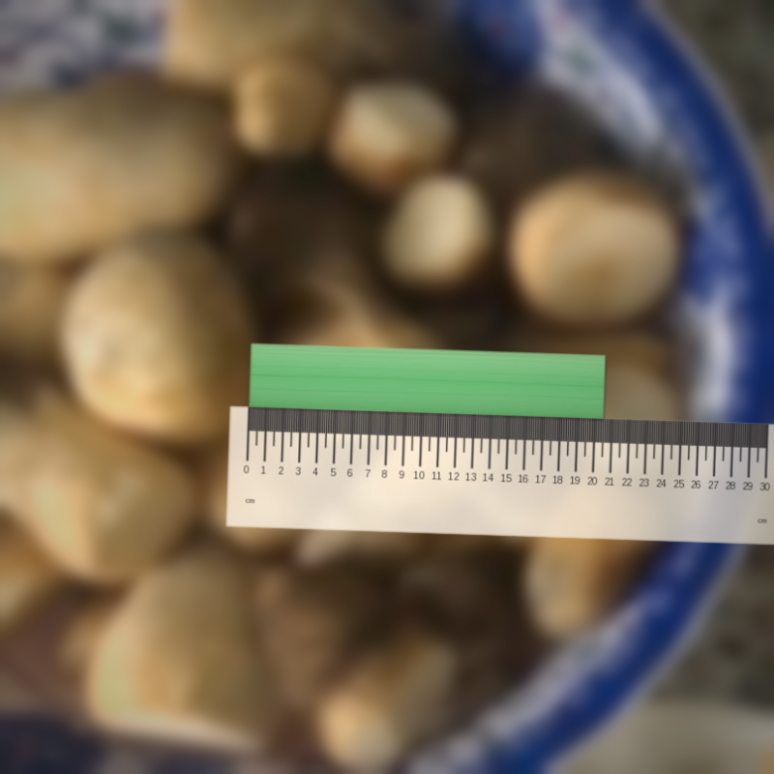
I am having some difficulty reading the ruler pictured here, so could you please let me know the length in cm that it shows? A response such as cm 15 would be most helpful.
cm 20.5
